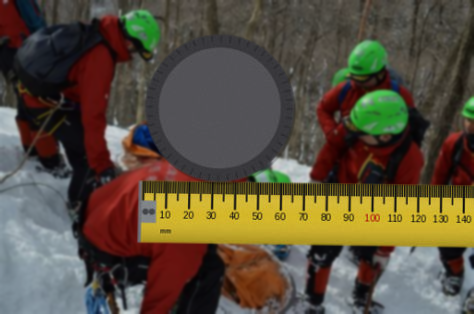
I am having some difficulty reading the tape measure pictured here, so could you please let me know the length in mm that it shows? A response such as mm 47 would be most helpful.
mm 65
